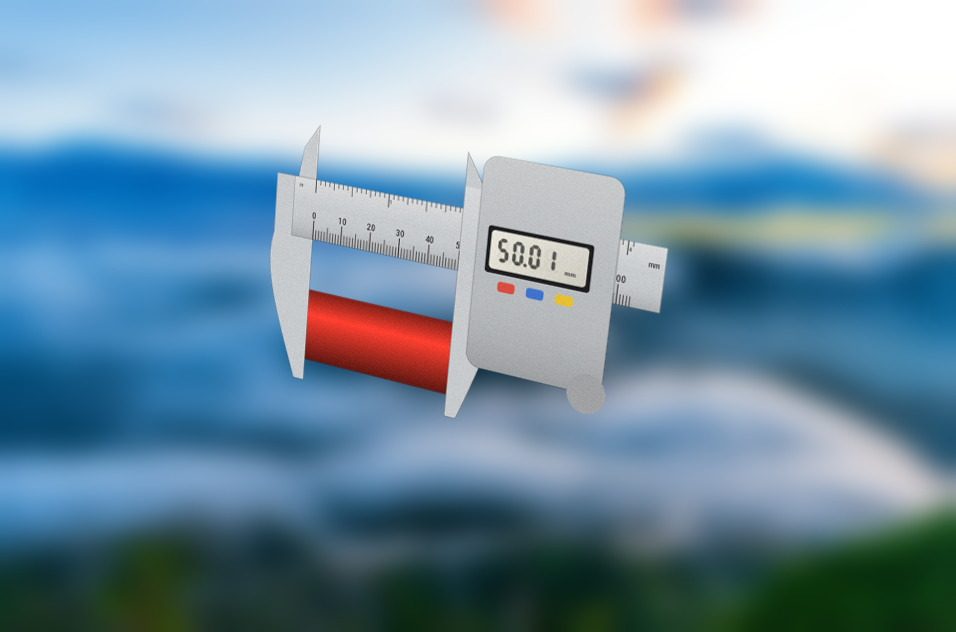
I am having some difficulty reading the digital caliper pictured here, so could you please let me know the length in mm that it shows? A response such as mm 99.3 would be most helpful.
mm 50.01
